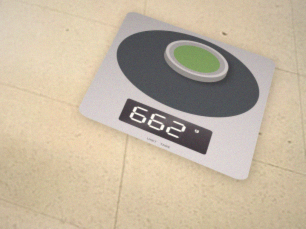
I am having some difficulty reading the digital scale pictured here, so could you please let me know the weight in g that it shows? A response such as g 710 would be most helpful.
g 662
